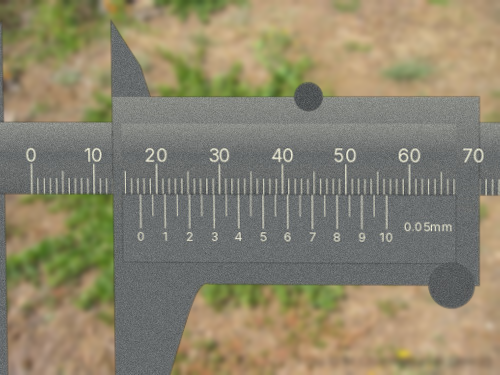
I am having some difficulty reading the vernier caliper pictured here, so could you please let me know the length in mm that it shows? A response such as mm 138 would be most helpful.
mm 17.4
